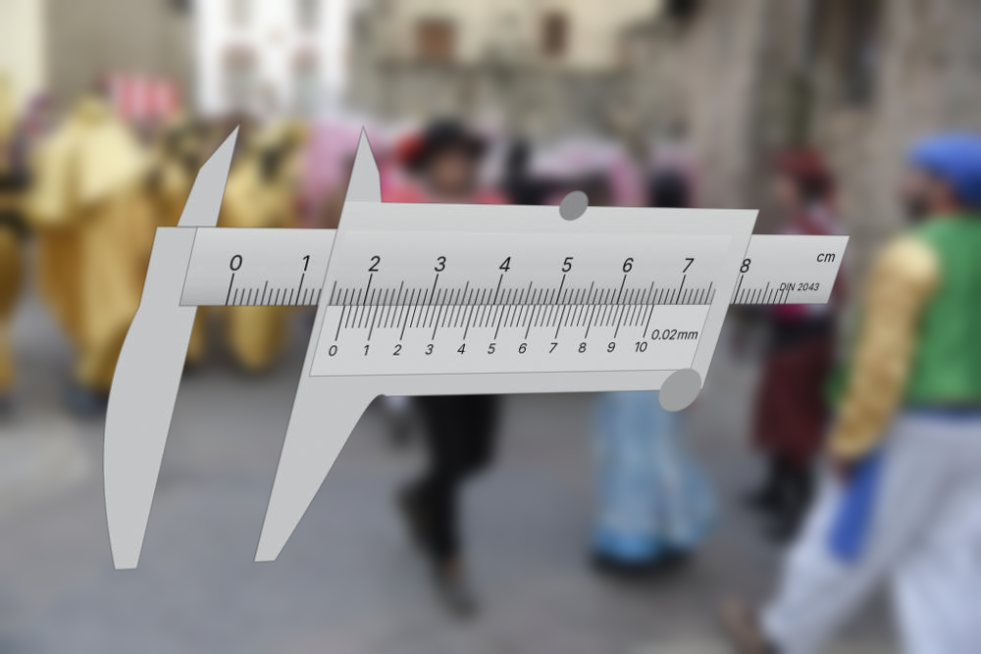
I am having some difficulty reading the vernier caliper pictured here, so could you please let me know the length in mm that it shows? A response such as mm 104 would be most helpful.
mm 17.2
